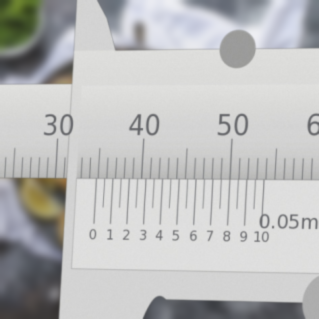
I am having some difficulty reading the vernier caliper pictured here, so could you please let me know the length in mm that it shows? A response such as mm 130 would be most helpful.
mm 34.8
